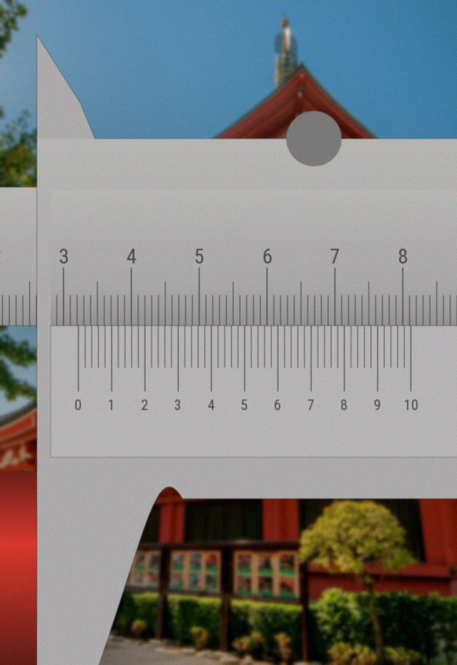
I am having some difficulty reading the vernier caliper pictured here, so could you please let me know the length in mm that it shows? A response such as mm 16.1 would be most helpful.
mm 32.2
